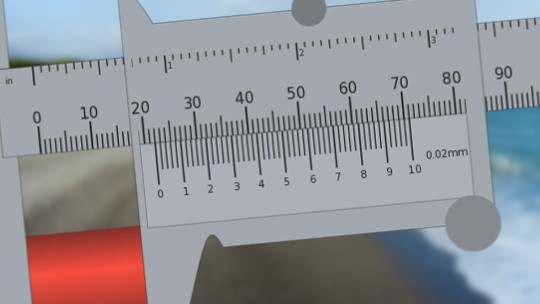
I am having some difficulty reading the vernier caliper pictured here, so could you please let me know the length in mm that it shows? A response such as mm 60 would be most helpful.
mm 22.0
